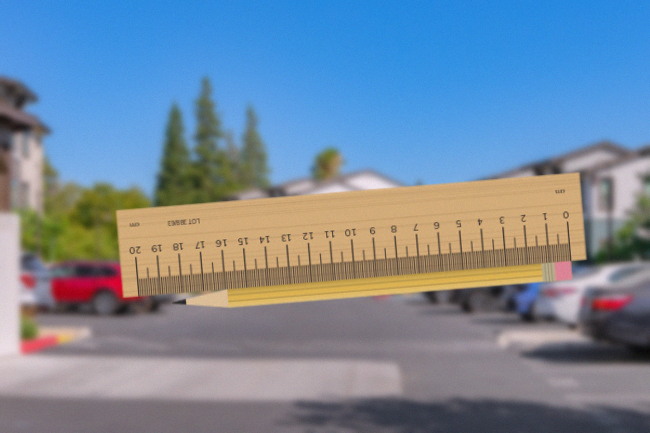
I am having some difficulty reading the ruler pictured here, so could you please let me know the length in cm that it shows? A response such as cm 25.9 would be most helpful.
cm 18.5
